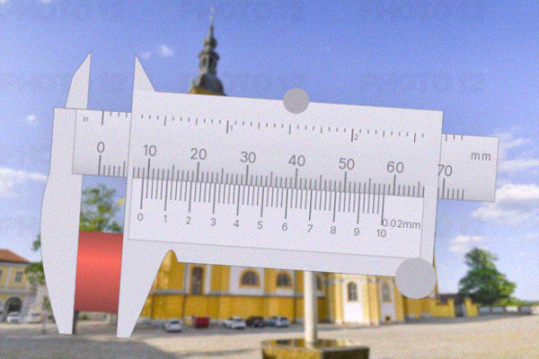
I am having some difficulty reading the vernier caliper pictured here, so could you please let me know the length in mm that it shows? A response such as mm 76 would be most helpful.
mm 9.0
